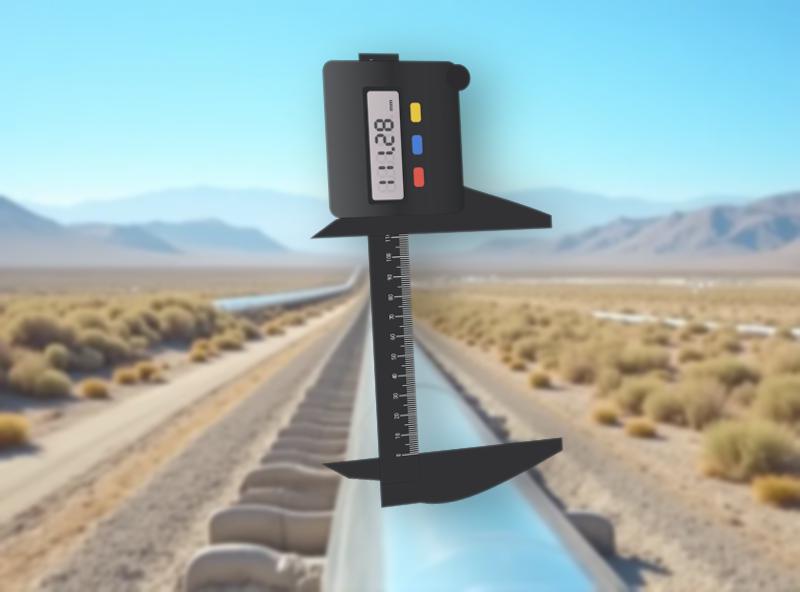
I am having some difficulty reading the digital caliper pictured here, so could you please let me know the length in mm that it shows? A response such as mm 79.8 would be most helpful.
mm 111.28
